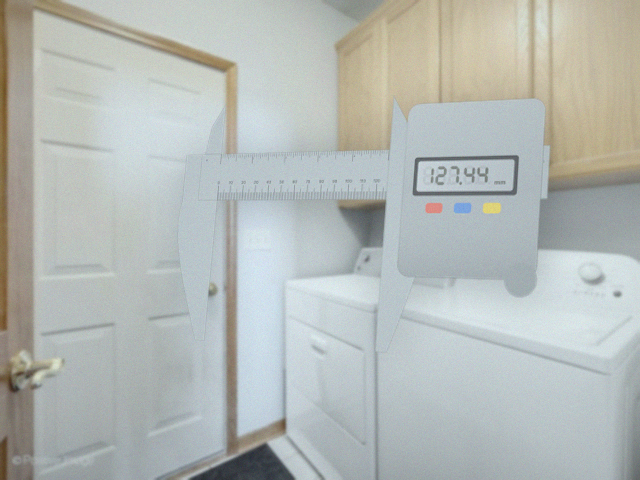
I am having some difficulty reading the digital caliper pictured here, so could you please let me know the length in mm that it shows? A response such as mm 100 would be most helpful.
mm 127.44
